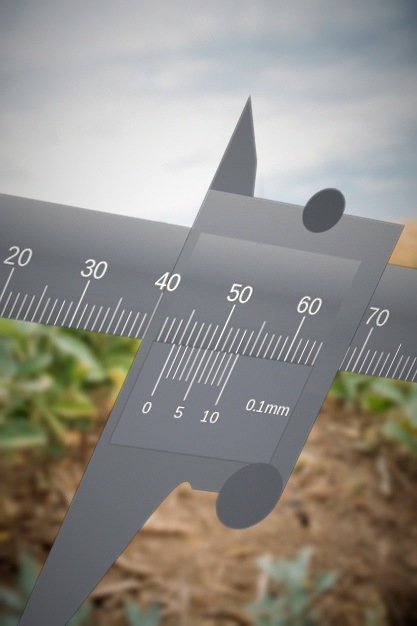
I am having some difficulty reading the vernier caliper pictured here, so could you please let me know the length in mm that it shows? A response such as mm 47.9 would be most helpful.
mm 44.4
